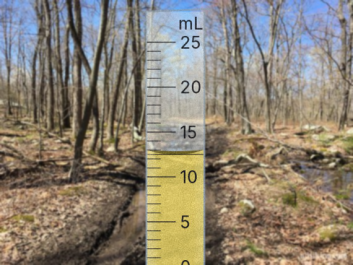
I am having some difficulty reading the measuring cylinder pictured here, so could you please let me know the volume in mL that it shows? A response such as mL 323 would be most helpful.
mL 12.5
